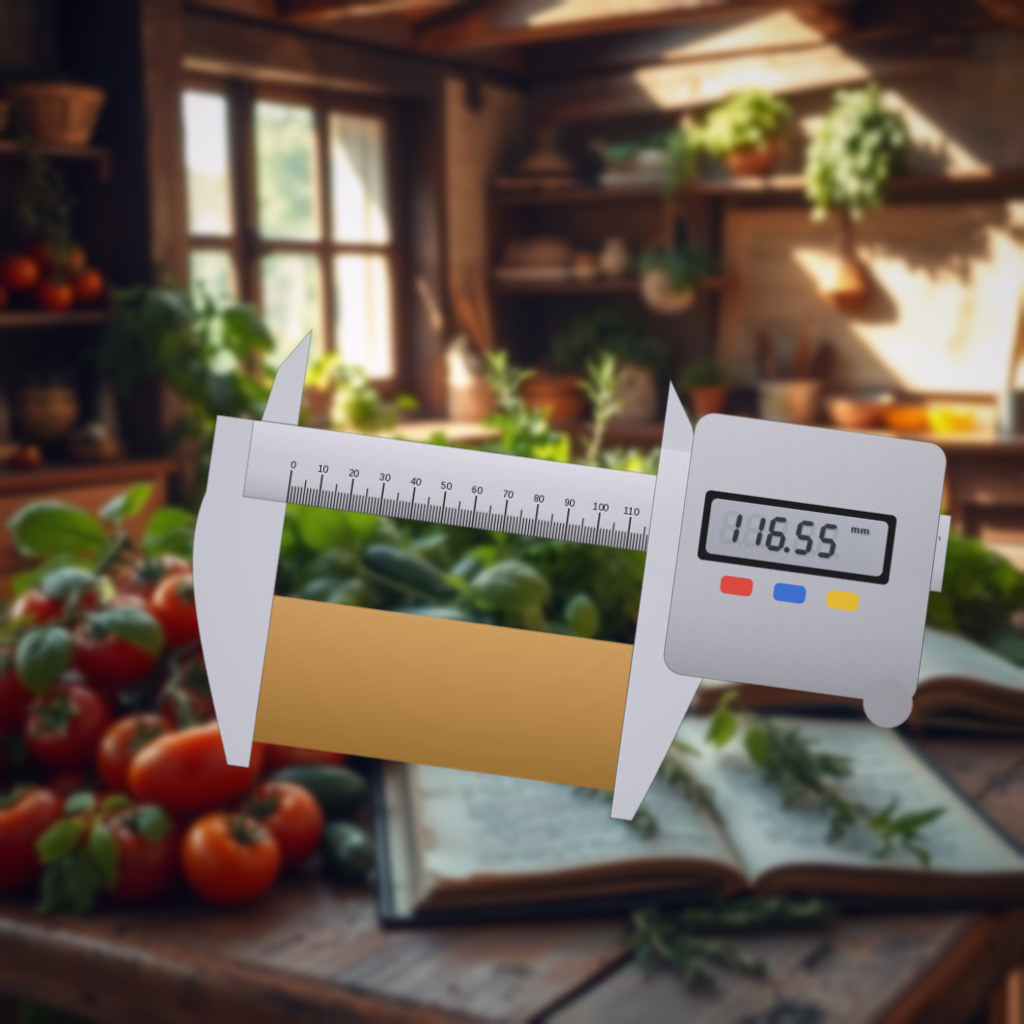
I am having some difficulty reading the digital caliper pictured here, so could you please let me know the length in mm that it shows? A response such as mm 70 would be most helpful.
mm 116.55
